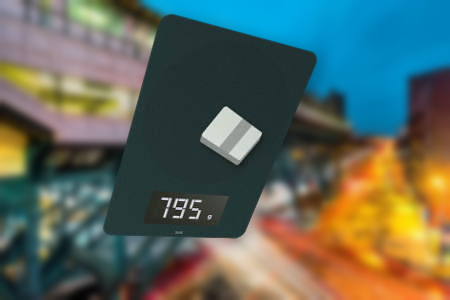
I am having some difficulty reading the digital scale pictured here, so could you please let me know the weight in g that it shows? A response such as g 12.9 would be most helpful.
g 795
